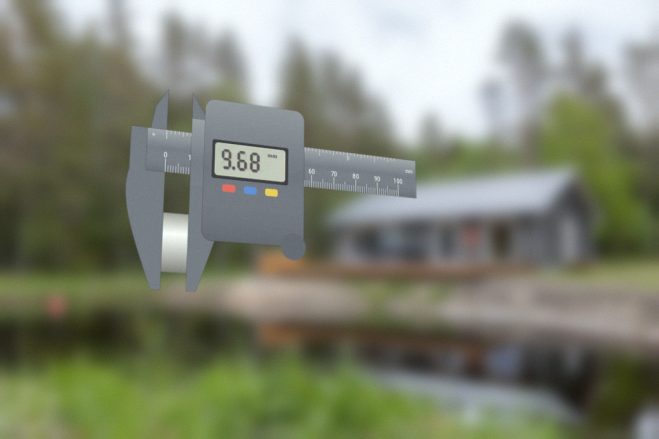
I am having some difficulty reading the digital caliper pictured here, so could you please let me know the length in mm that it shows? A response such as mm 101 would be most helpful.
mm 9.68
